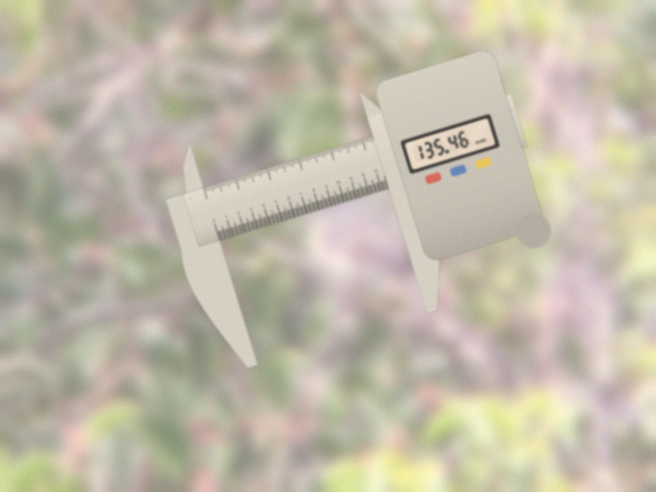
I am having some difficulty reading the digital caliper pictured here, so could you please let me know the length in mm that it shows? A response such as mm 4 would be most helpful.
mm 135.46
